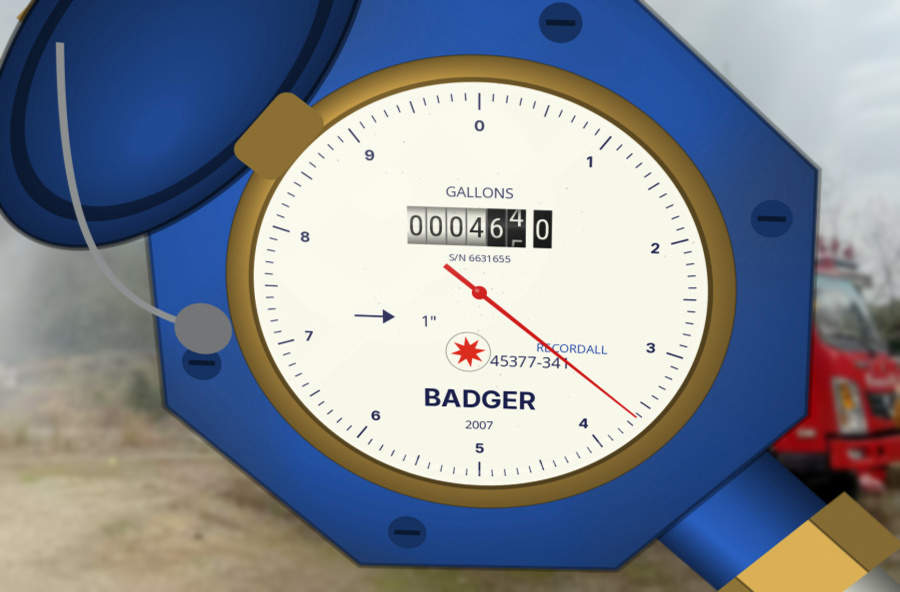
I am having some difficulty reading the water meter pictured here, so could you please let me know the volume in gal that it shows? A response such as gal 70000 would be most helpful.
gal 4643.6
